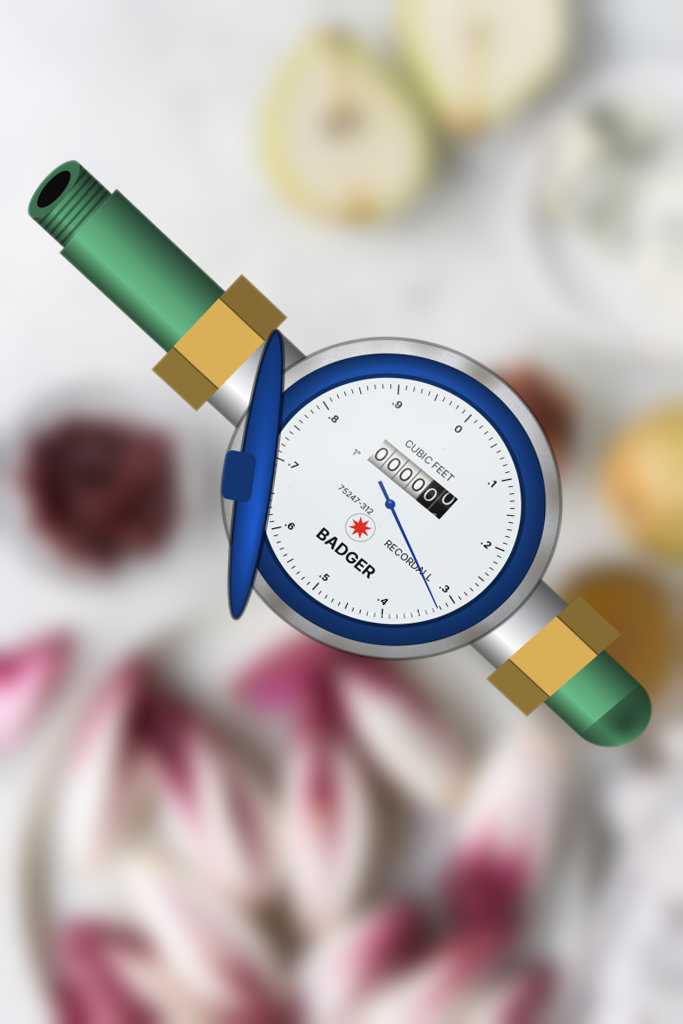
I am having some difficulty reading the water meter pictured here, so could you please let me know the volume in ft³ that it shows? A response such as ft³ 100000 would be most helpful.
ft³ 0.32
